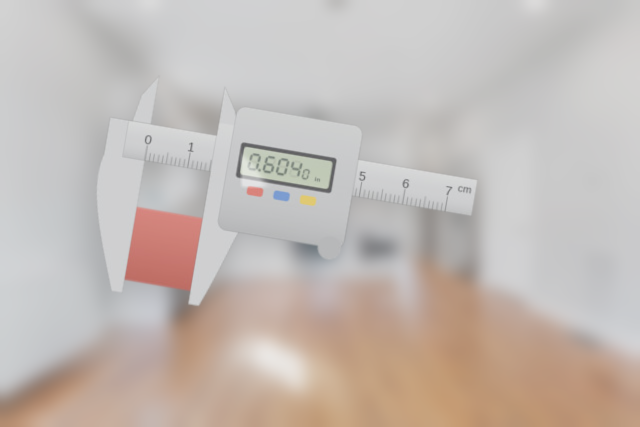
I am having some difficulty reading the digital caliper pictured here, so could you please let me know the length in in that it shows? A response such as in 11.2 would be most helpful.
in 0.6040
